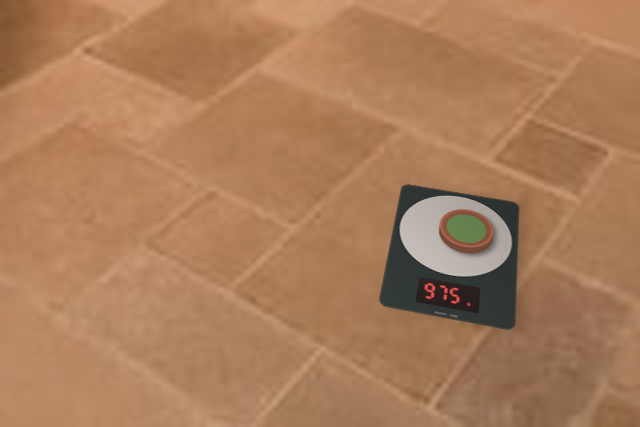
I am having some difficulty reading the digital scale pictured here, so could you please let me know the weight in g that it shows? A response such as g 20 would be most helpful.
g 975
